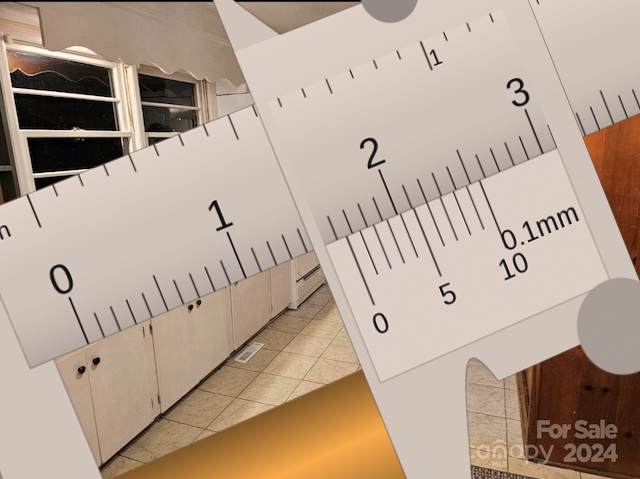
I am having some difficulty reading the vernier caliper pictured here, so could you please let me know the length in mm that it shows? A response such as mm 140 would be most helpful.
mm 16.6
